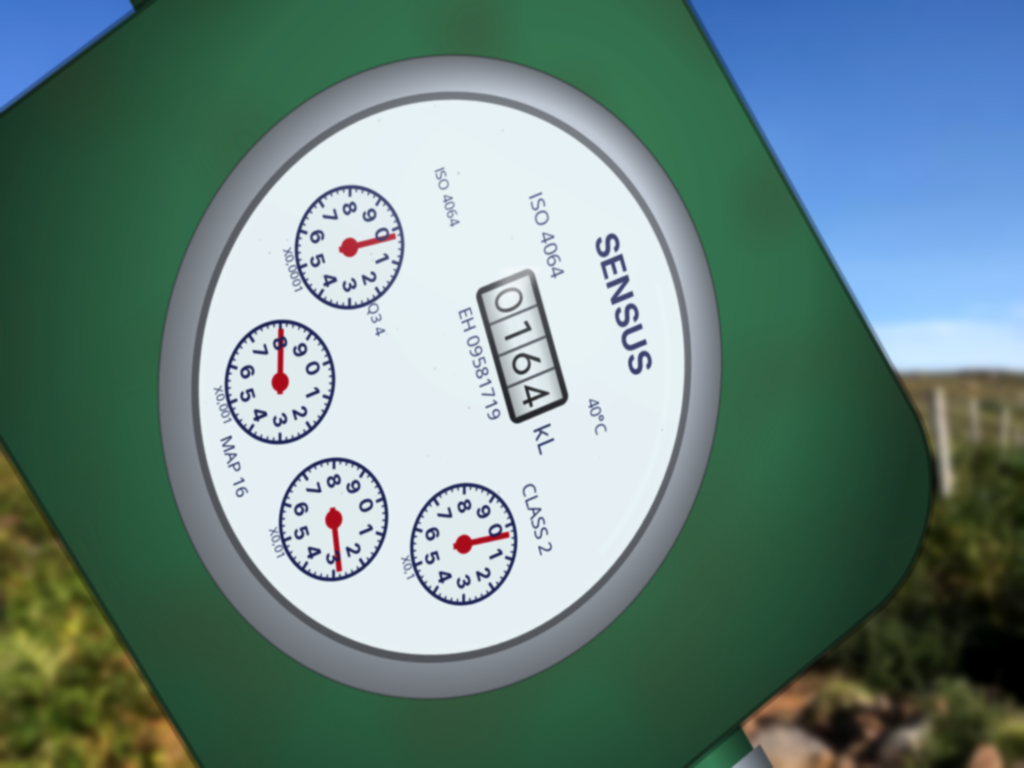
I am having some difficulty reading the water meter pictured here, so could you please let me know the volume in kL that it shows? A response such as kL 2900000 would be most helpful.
kL 164.0280
